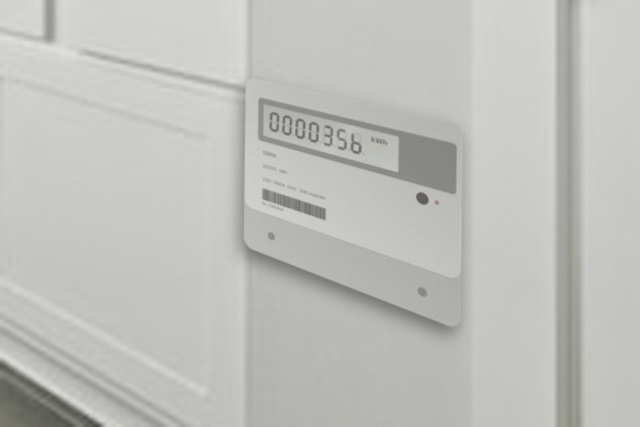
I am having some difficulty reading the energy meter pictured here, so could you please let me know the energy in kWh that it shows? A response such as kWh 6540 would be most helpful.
kWh 356
